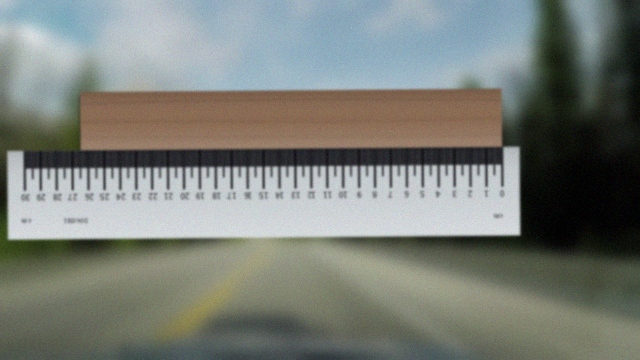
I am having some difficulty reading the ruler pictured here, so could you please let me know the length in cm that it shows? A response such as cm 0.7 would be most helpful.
cm 26.5
